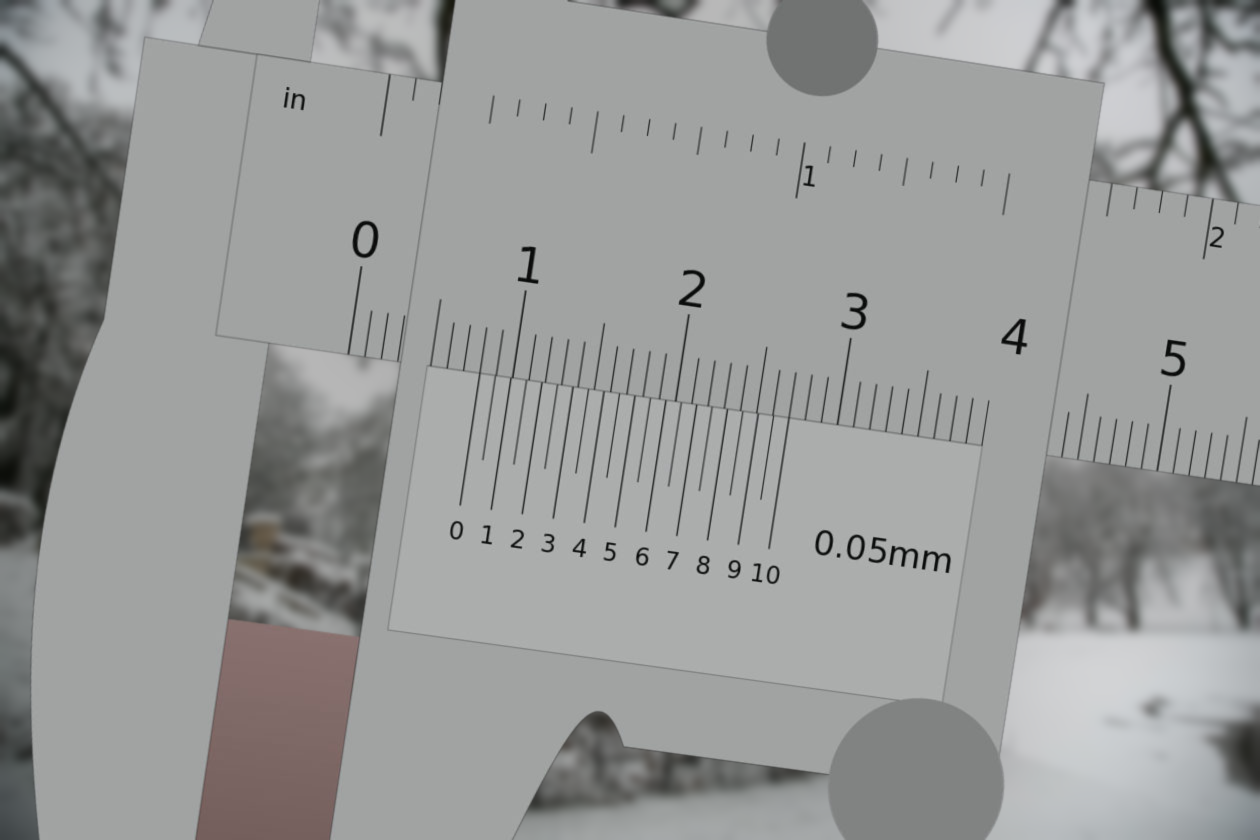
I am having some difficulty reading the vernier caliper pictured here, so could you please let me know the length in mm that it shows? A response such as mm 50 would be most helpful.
mm 8.0
